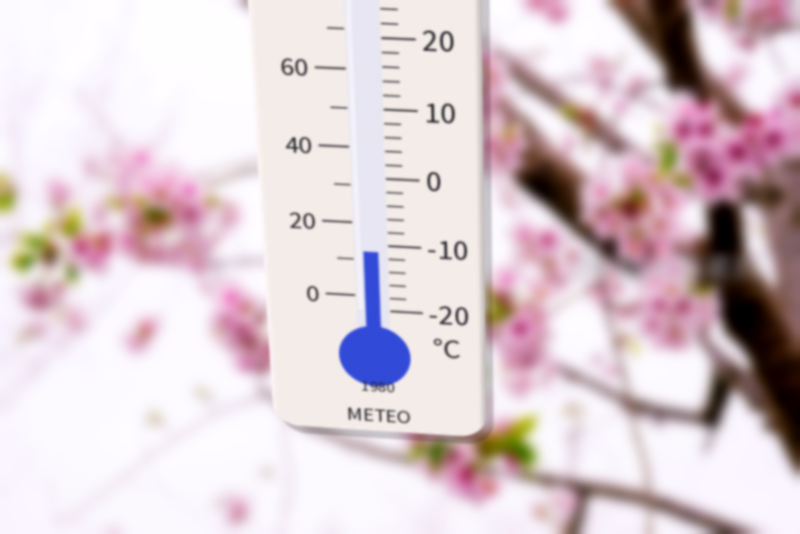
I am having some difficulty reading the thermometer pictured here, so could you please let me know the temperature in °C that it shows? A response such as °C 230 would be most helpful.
°C -11
